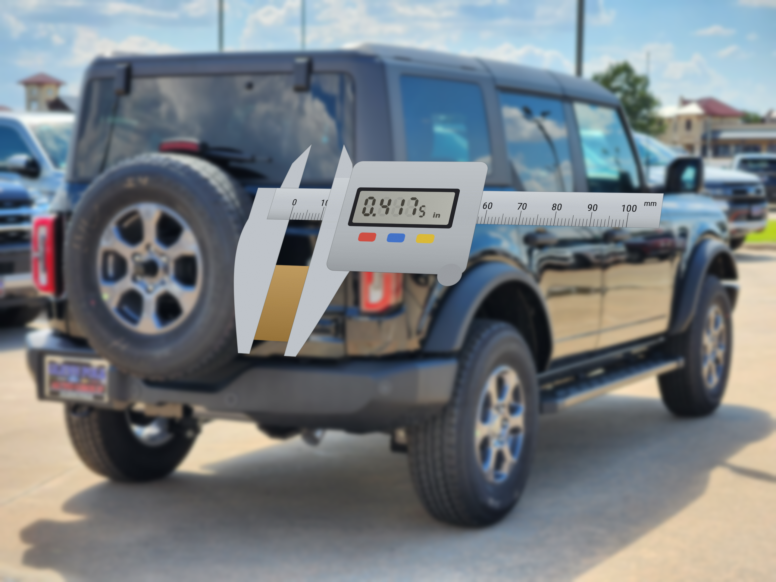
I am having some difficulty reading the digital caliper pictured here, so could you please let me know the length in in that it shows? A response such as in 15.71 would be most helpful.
in 0.4175
